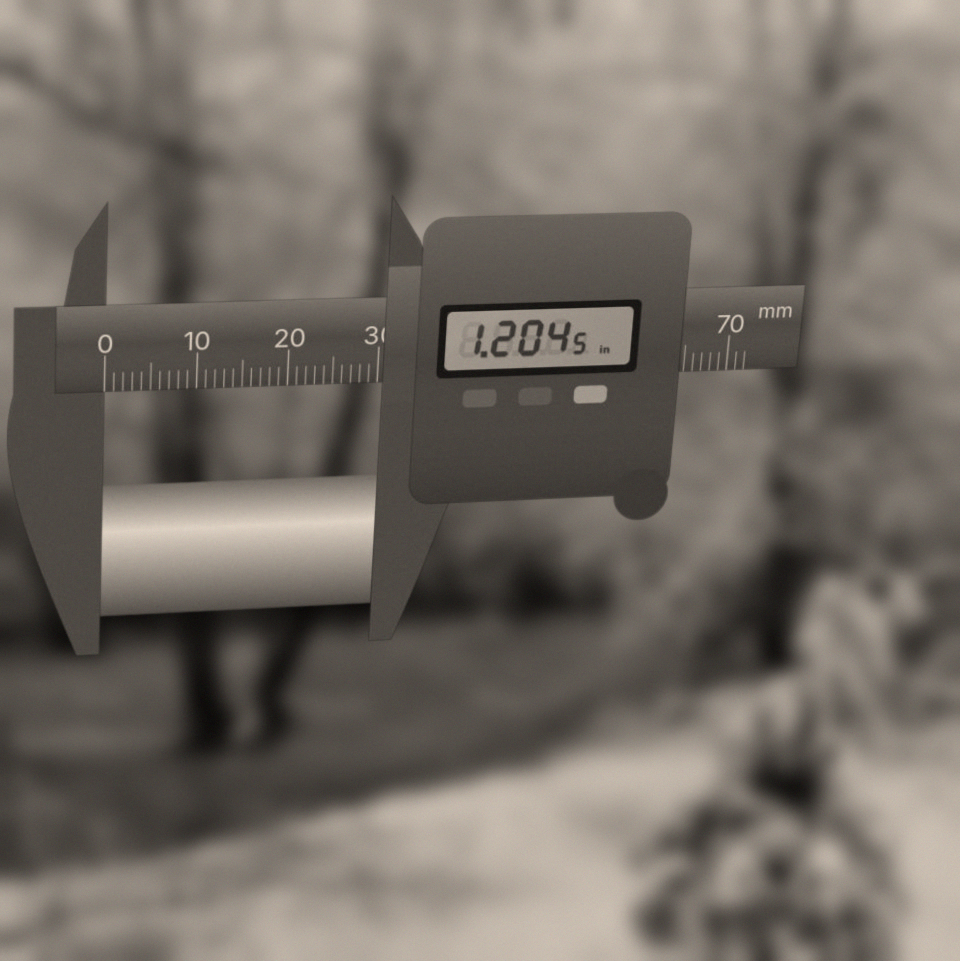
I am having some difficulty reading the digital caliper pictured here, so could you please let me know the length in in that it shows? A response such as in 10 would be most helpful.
in 1.2045
